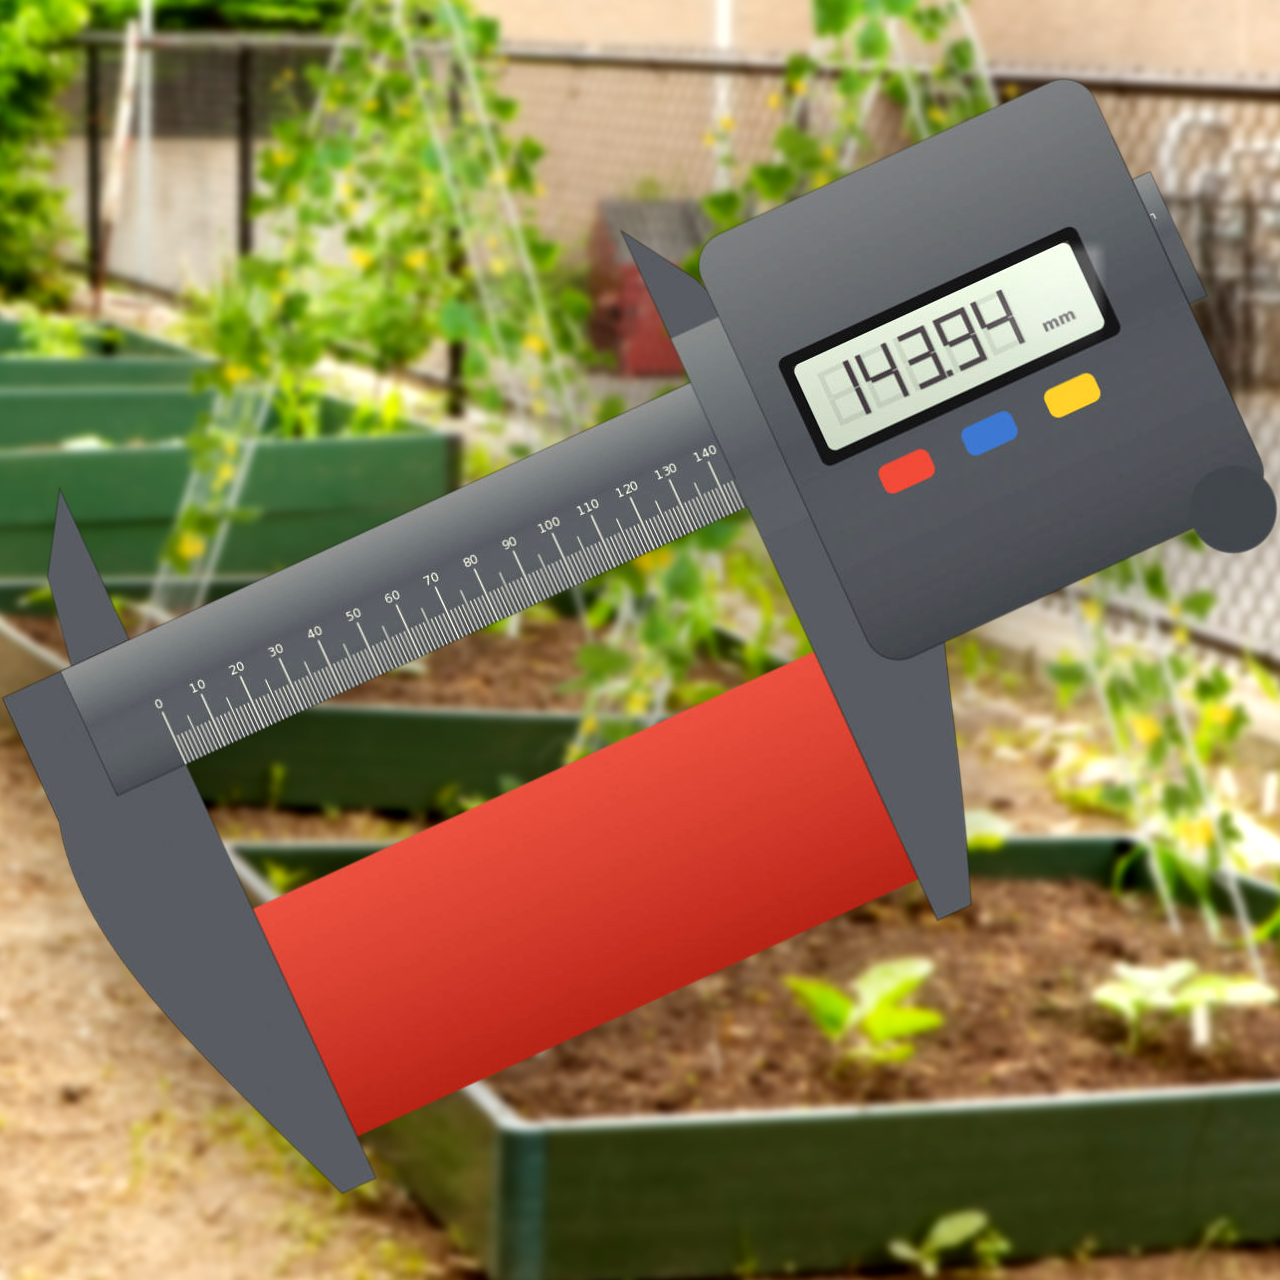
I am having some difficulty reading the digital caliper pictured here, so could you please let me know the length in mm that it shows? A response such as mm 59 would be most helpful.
mm 143.94
